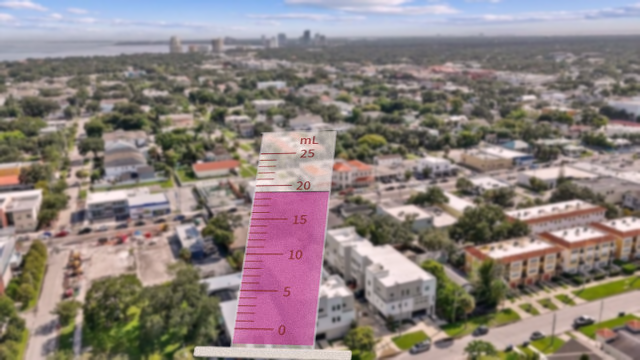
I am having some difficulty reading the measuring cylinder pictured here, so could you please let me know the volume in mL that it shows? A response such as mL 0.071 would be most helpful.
mL 19
